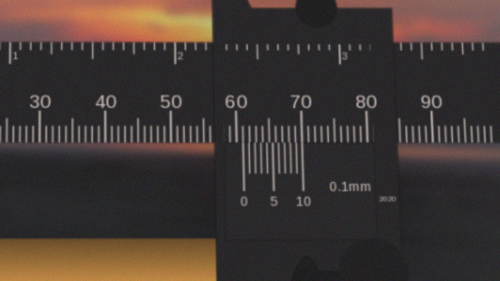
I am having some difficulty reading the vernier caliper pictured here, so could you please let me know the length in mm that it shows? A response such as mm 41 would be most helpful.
mm 61.0
